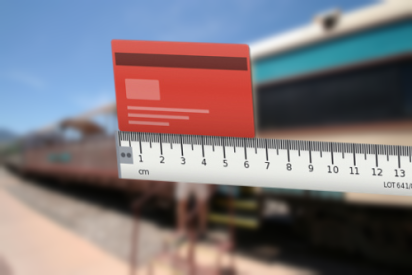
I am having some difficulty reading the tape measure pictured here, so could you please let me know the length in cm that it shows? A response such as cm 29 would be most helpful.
cm 6.5
